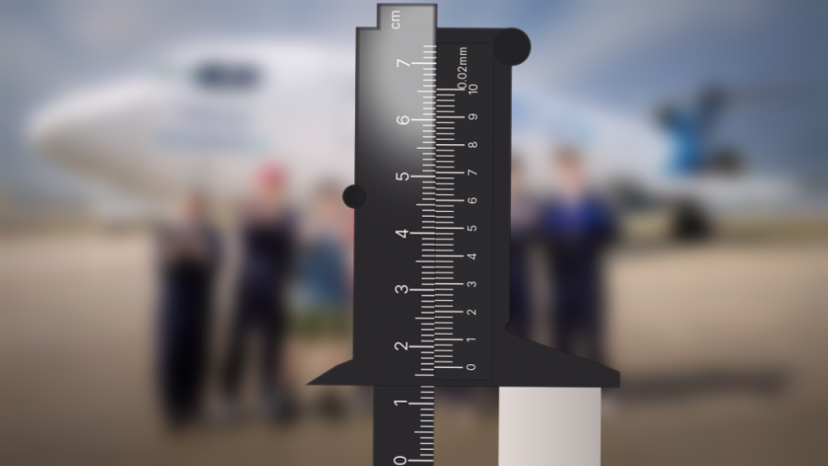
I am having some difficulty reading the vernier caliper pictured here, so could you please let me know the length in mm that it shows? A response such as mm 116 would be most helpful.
mm 16.4
